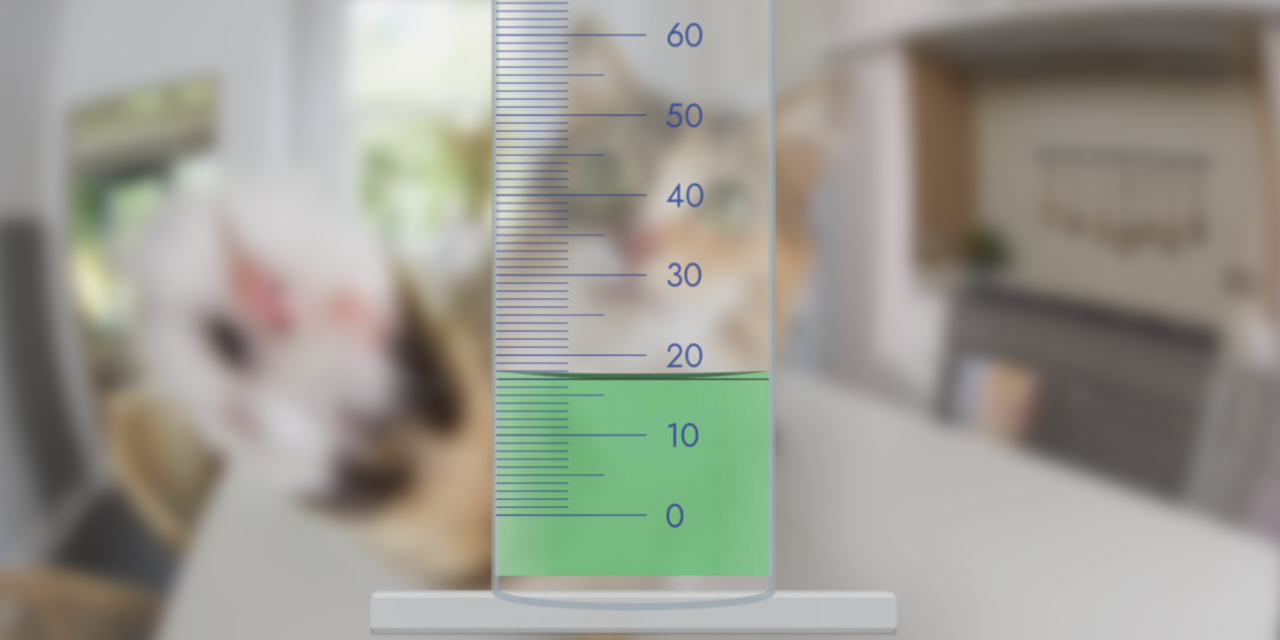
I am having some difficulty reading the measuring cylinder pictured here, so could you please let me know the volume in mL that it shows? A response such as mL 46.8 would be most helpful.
mL 17
